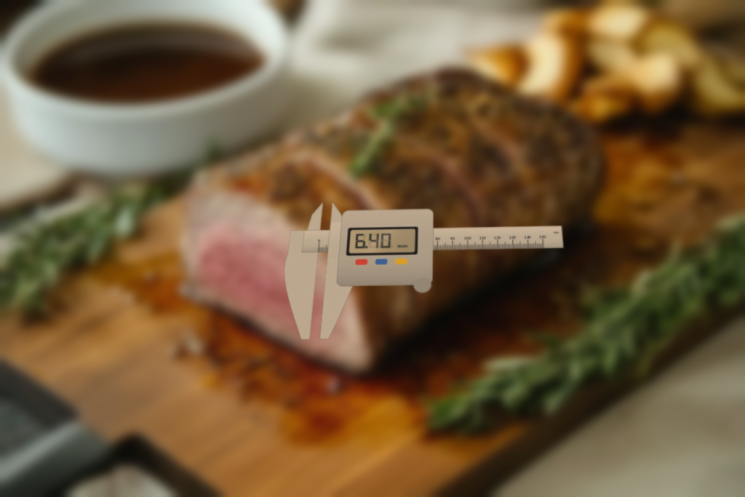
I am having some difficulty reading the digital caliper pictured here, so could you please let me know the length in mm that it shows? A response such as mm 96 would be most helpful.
mm 6.40
